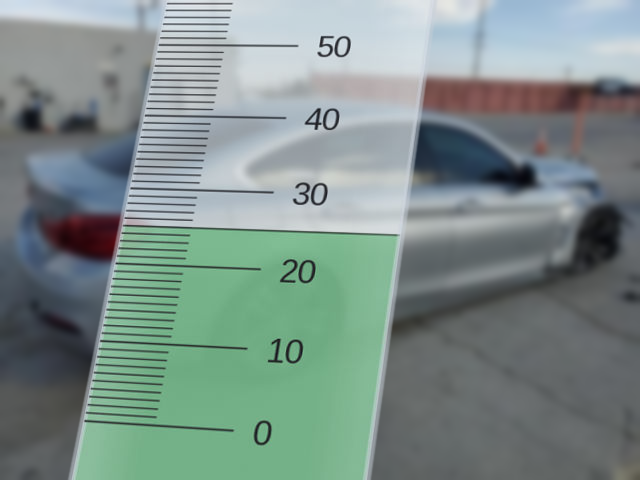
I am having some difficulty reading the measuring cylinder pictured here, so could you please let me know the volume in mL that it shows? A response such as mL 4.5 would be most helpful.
mL 25
